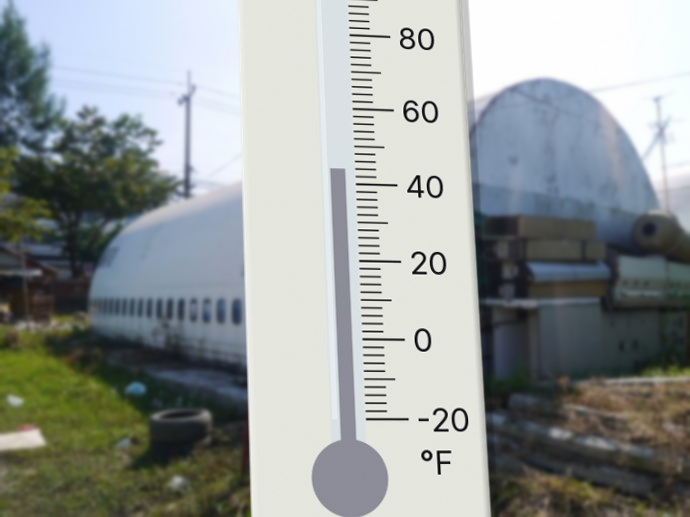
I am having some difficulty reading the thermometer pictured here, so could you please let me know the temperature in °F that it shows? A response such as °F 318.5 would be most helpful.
°F 44
